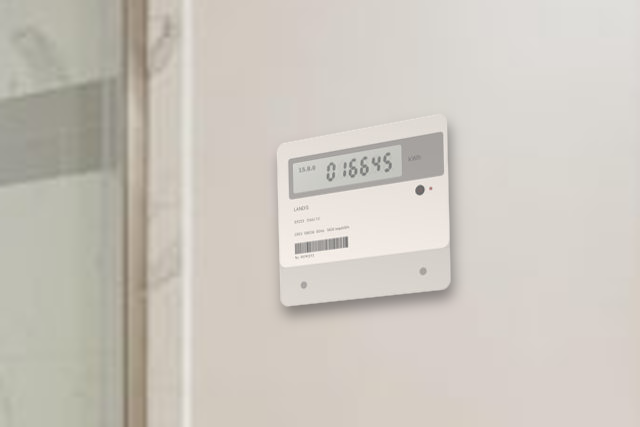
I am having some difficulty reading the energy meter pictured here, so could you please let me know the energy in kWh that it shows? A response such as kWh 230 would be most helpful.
kWh 16645
